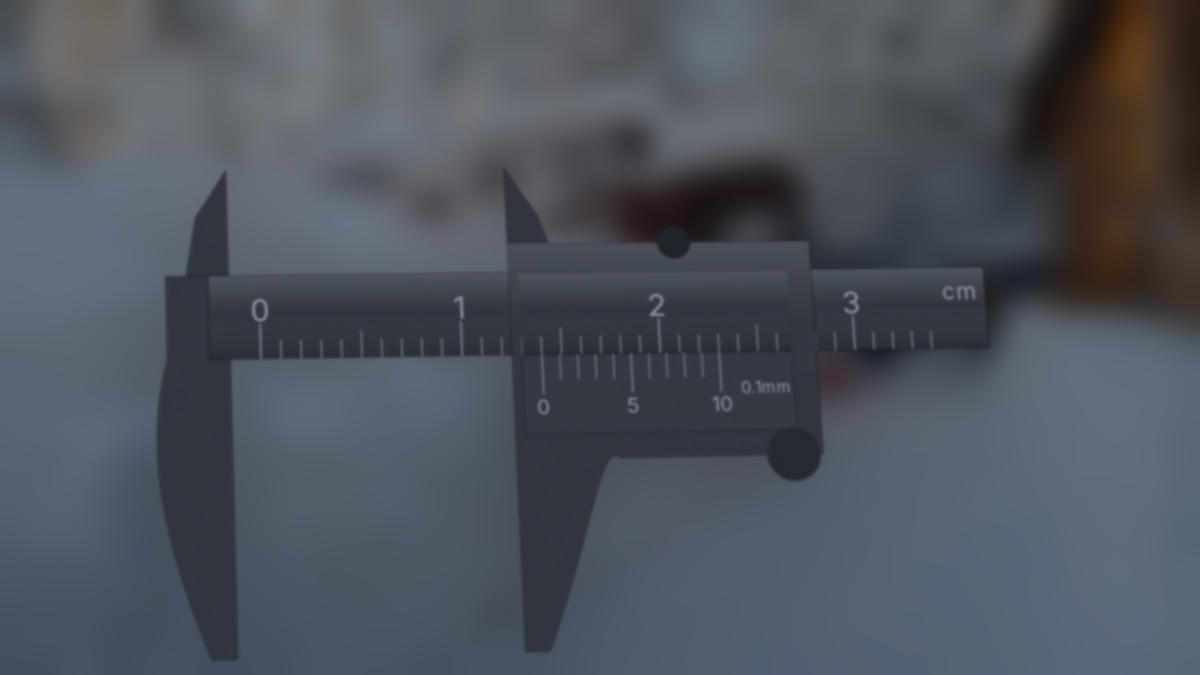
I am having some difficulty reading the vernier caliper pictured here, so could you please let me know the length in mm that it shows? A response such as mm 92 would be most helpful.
mm 14.0
